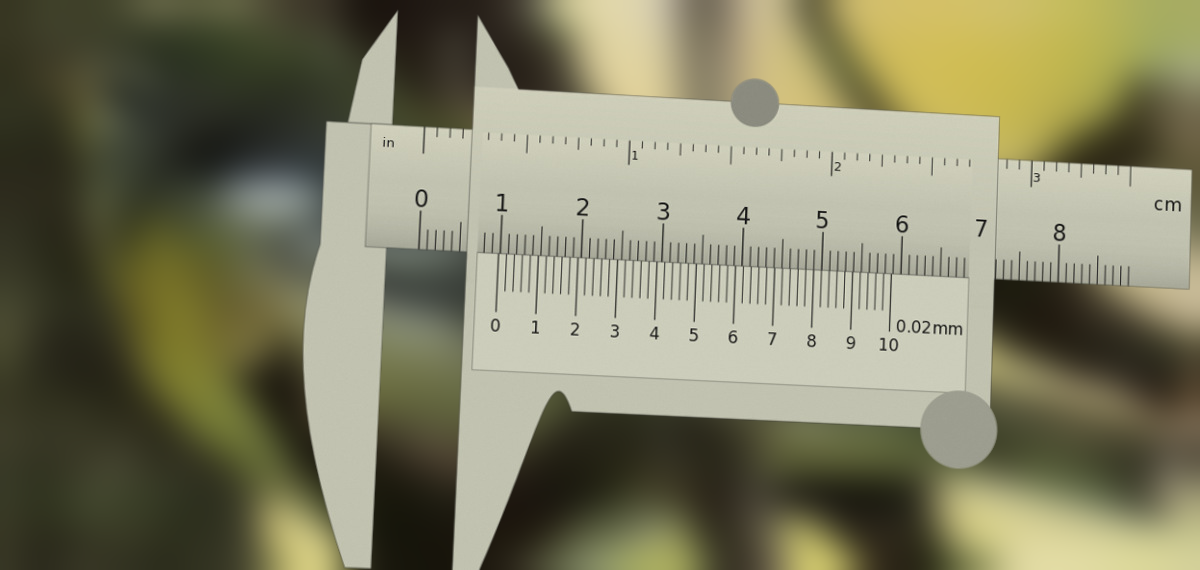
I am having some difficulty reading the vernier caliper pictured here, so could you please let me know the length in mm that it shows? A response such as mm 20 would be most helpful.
mm 9.8
